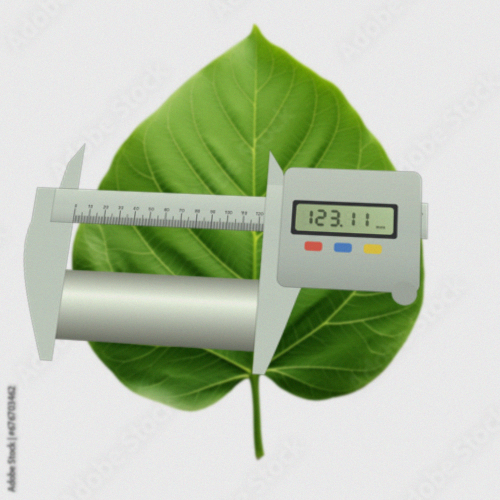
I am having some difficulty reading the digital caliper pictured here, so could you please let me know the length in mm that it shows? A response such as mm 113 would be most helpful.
mm 123.11
